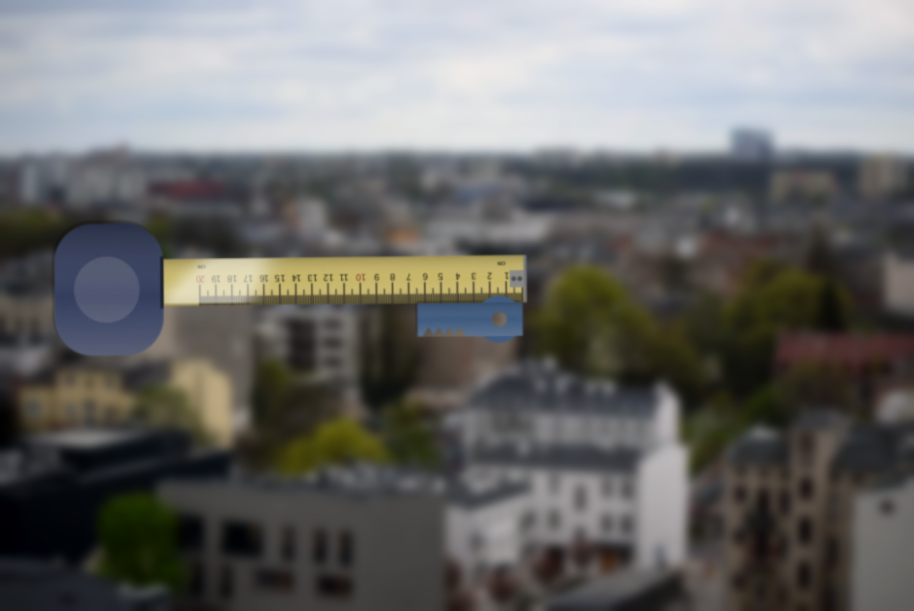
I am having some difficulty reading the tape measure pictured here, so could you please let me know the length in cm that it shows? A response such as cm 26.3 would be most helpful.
cm 6.5
